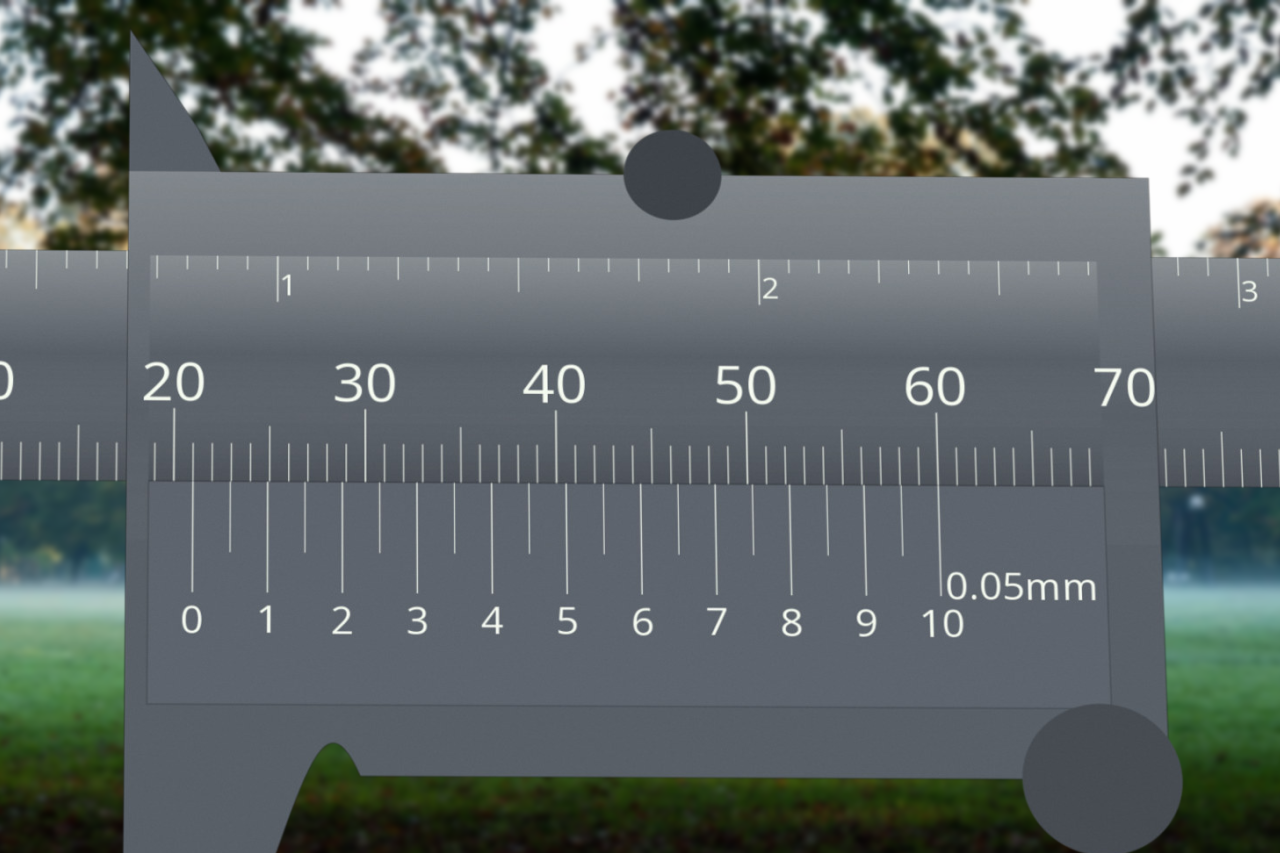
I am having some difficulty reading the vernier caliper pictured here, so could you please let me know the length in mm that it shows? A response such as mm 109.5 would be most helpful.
mm 21.0
